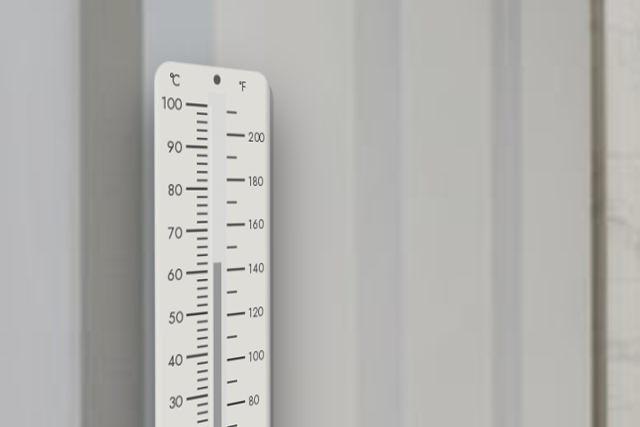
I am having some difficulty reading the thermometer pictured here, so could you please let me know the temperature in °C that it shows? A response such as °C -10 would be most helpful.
°C 62
